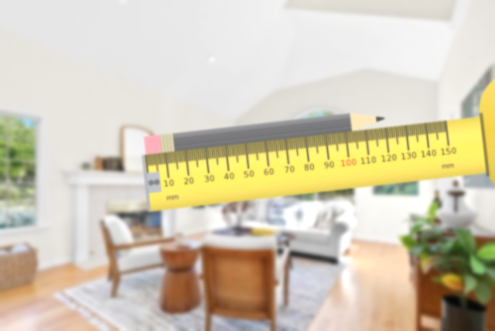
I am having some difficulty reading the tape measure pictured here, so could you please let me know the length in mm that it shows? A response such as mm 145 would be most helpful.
mm 120
